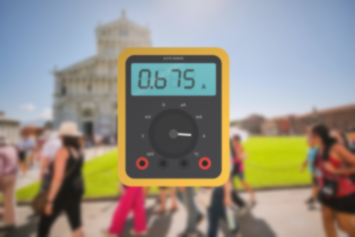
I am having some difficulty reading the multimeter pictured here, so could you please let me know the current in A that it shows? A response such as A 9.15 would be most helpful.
A 0.675
